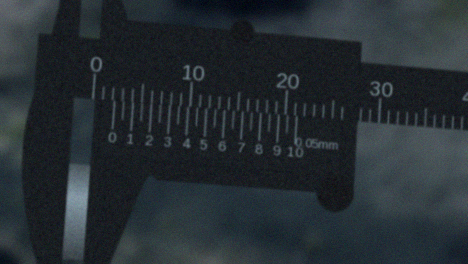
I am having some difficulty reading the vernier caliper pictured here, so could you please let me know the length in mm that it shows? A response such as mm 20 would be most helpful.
mm 2.2
